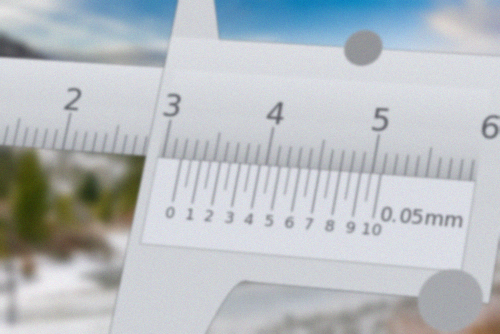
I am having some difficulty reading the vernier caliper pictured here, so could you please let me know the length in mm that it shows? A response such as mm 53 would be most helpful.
mm 31.8
